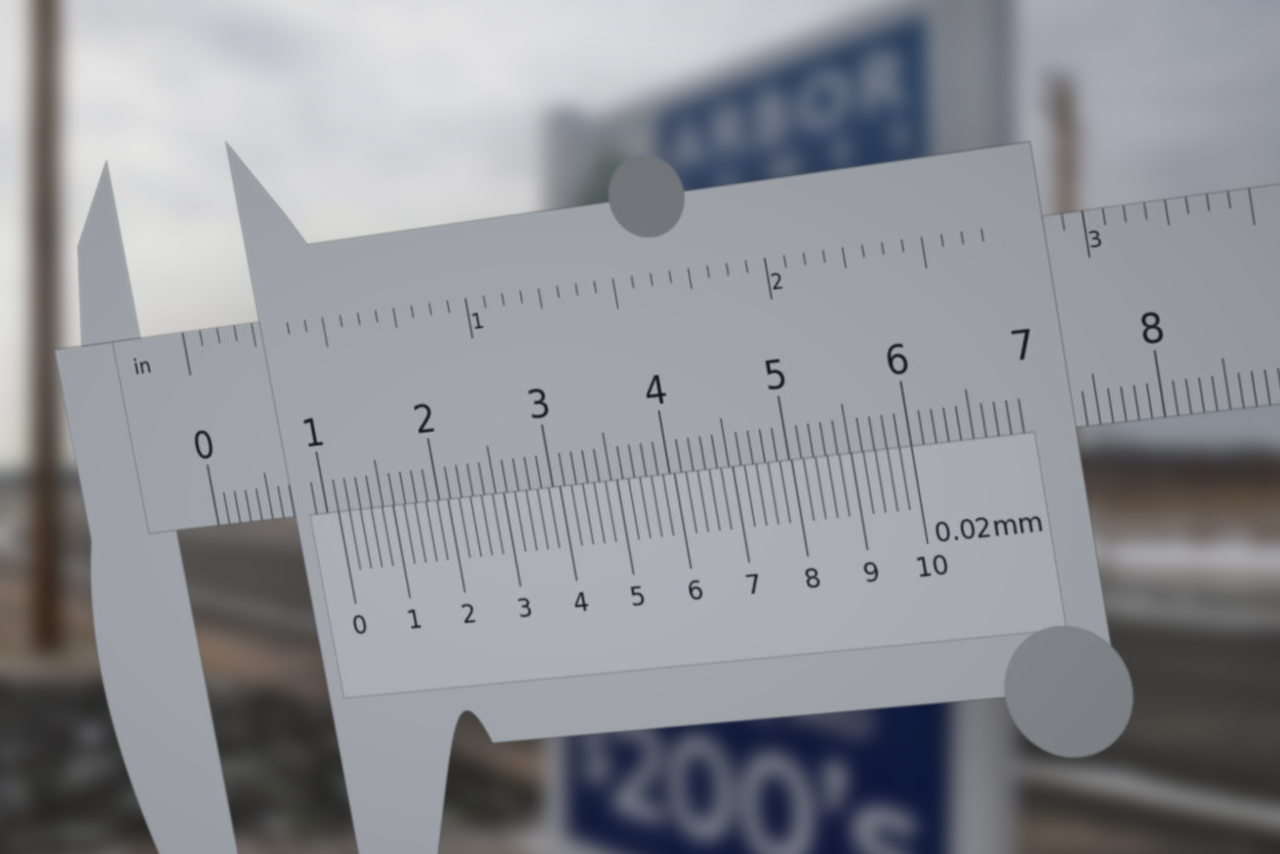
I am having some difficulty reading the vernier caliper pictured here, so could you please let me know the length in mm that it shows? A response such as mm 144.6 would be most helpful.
mm 11.0
